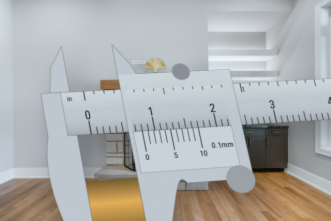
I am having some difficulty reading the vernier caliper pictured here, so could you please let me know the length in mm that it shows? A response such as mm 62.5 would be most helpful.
mm 8.0
